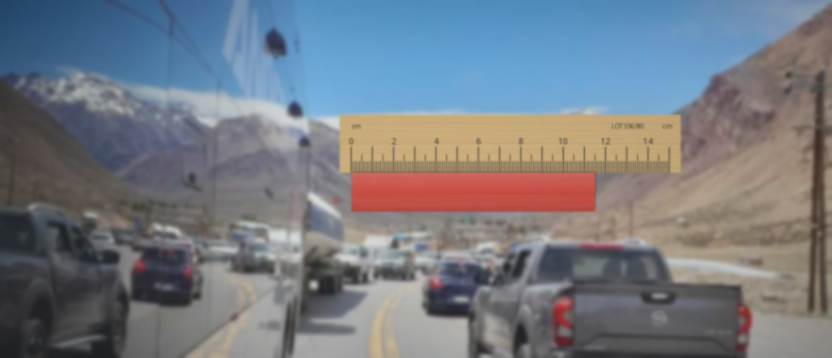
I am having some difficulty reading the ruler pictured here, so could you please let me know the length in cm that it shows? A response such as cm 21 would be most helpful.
cm 11.5
